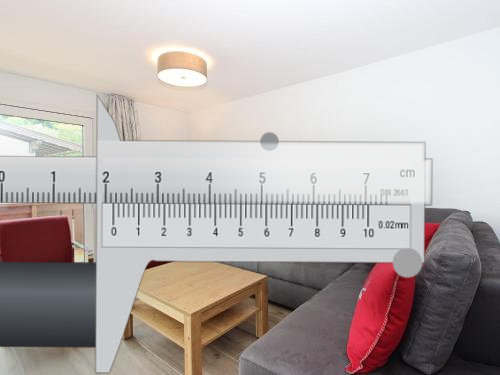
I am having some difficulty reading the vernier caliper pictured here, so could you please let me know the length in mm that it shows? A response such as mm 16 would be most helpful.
mm 21.5
